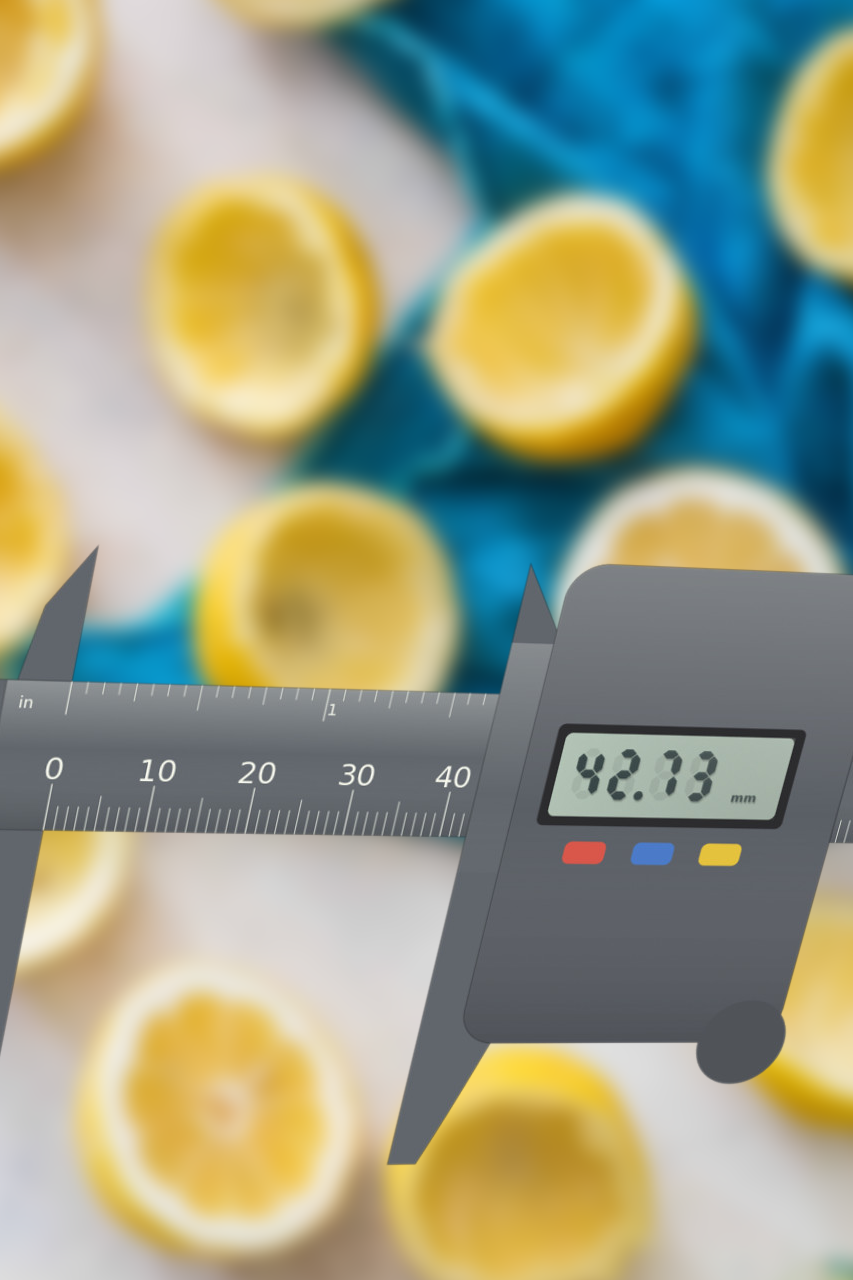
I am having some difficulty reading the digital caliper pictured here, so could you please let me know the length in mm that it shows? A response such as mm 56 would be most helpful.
mm 42.73
